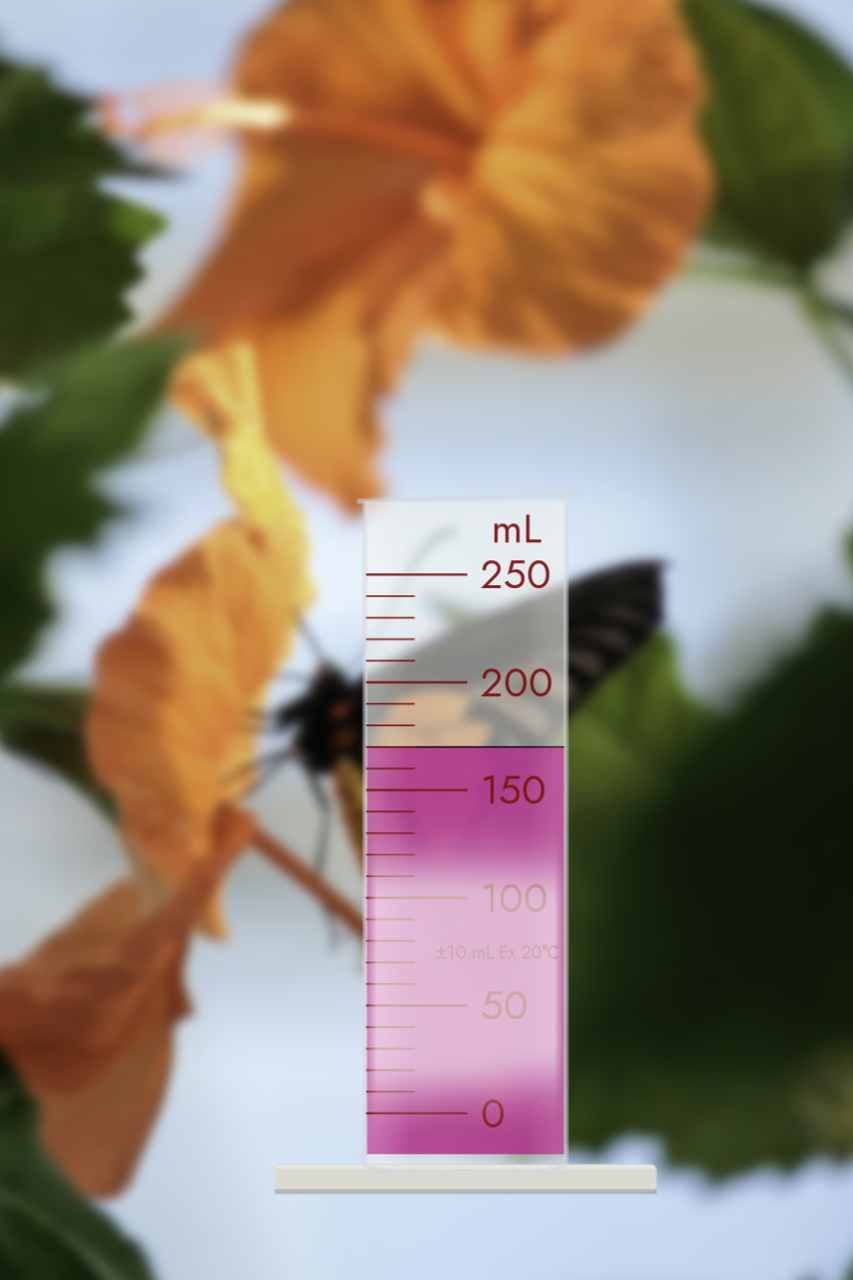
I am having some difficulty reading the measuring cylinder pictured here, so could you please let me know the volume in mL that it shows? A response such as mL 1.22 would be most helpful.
mL 170
